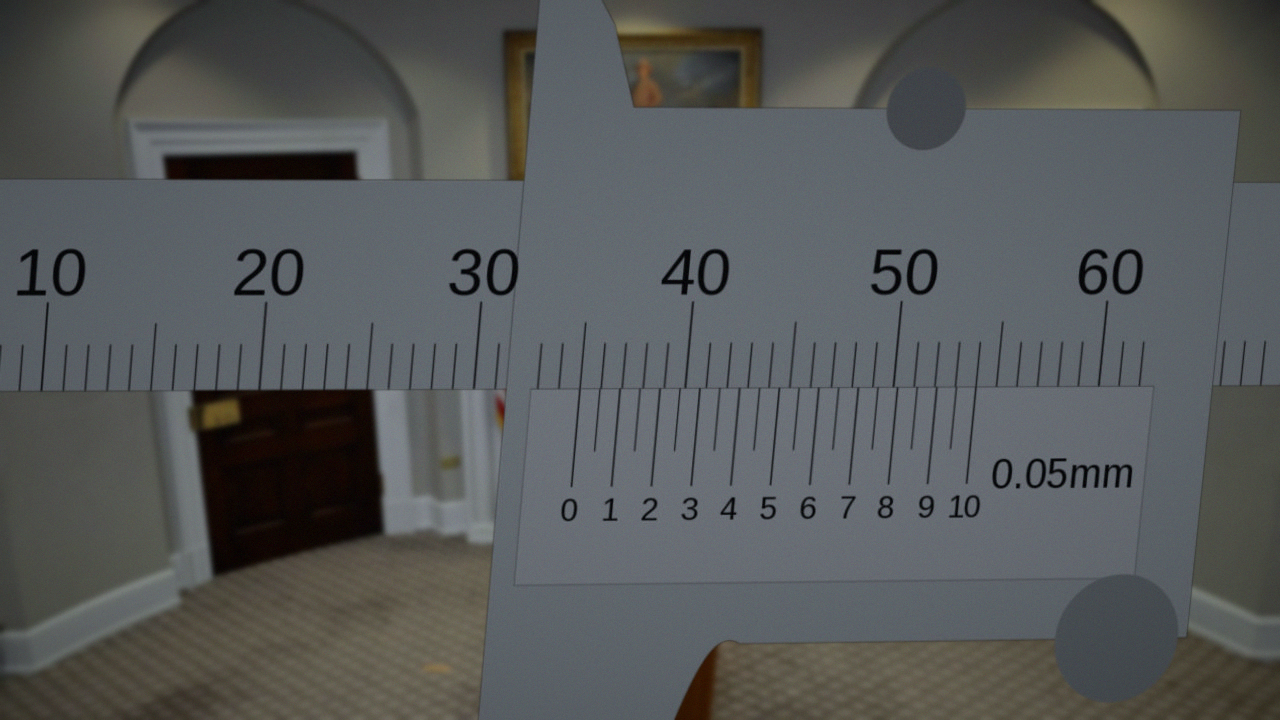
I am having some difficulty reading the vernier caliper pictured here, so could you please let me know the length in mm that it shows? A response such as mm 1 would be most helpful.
mm 35.0
